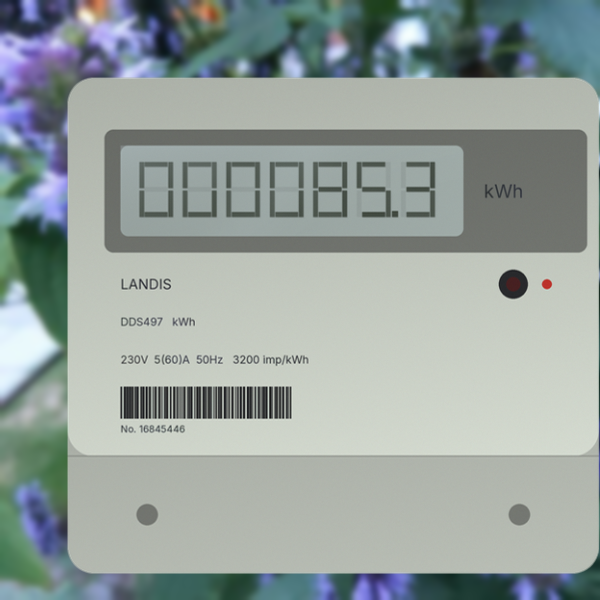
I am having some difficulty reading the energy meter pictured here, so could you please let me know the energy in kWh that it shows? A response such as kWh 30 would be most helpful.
kWh 85.3
